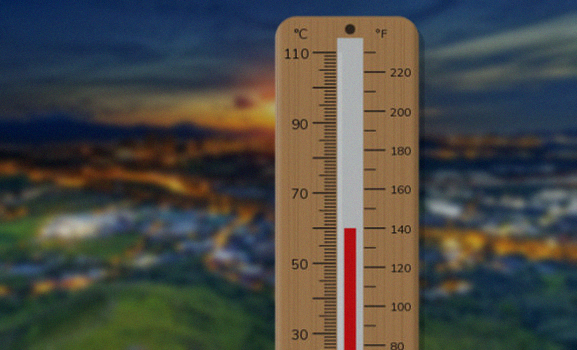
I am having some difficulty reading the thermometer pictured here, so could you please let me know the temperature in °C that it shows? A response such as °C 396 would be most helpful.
°C 60
